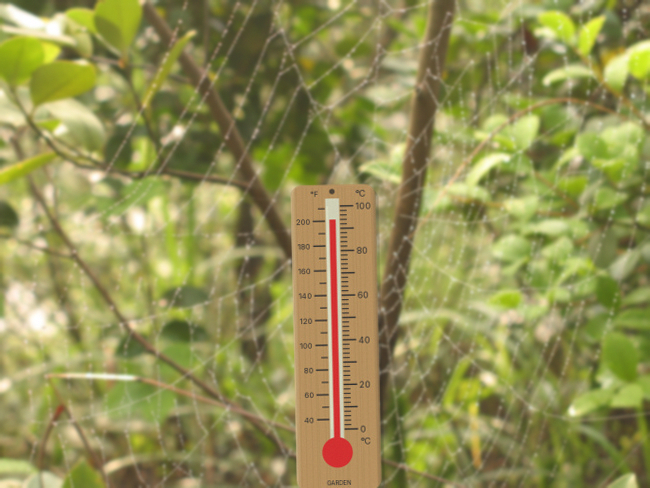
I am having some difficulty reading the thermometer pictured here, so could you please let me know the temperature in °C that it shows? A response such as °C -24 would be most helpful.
°C 94
